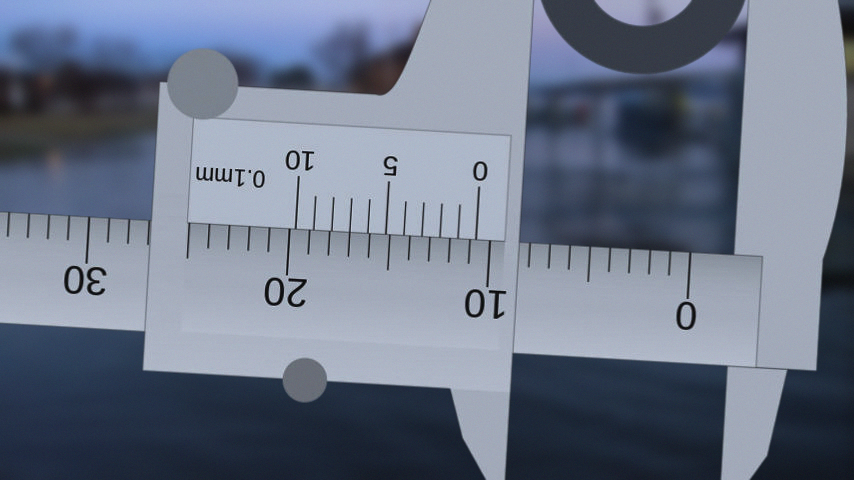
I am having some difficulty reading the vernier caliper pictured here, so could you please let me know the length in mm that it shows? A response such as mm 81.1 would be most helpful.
mm 10.7
